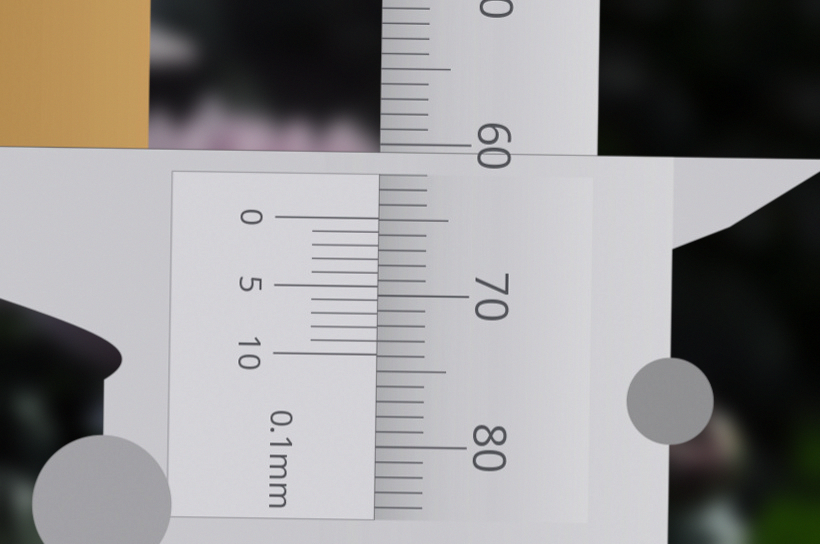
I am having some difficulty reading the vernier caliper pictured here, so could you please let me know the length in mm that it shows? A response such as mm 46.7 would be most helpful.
mm 64.9
